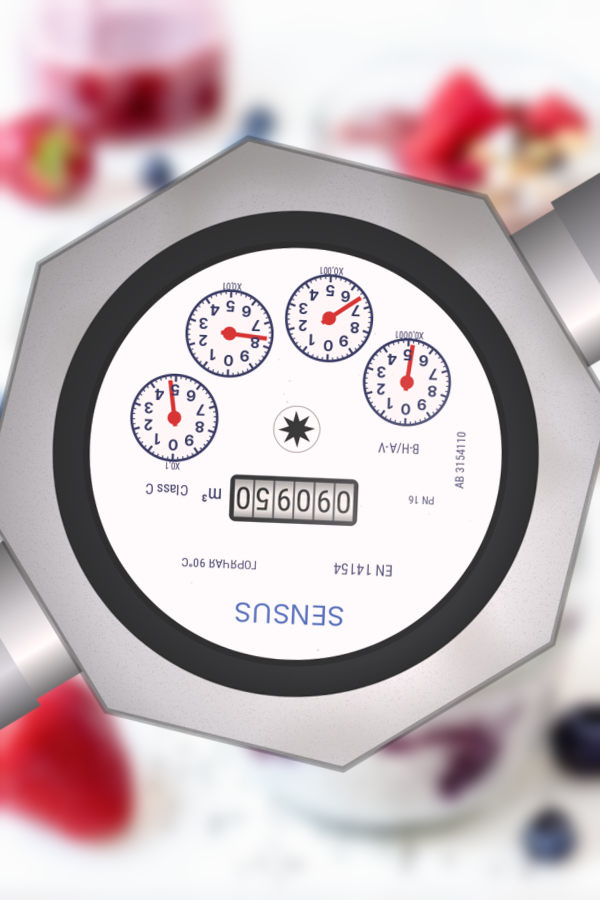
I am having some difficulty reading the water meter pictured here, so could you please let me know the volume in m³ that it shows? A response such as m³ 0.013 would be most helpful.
m³ 90950.4765
